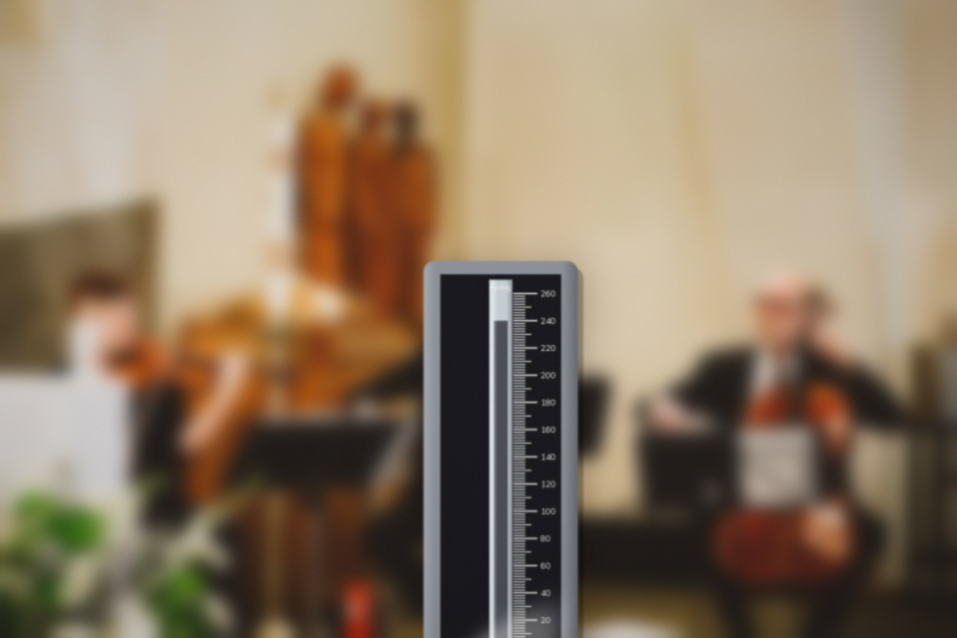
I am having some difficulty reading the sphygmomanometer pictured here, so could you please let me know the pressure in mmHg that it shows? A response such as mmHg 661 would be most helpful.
mmHg 240
